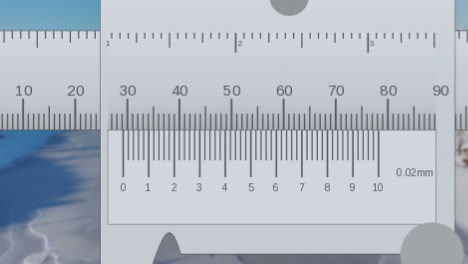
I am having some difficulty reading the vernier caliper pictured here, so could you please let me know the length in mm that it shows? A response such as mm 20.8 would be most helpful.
mm 29.2
